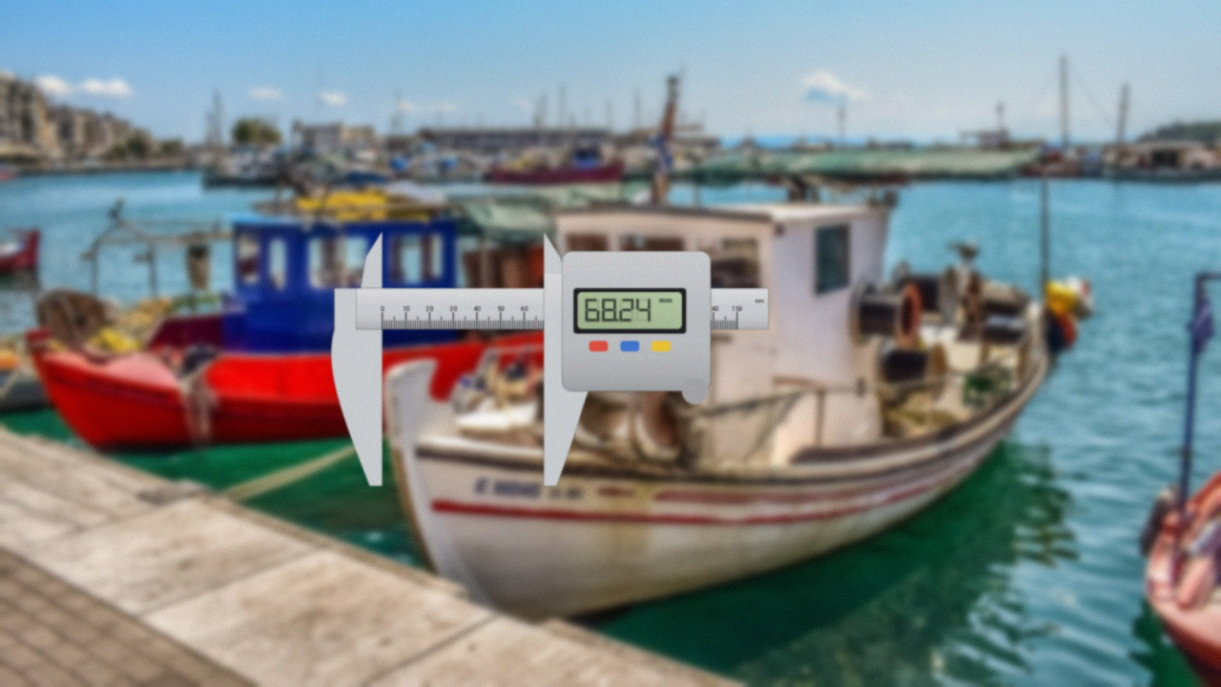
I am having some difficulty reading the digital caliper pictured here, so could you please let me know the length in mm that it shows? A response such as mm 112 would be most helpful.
mm 68.24
